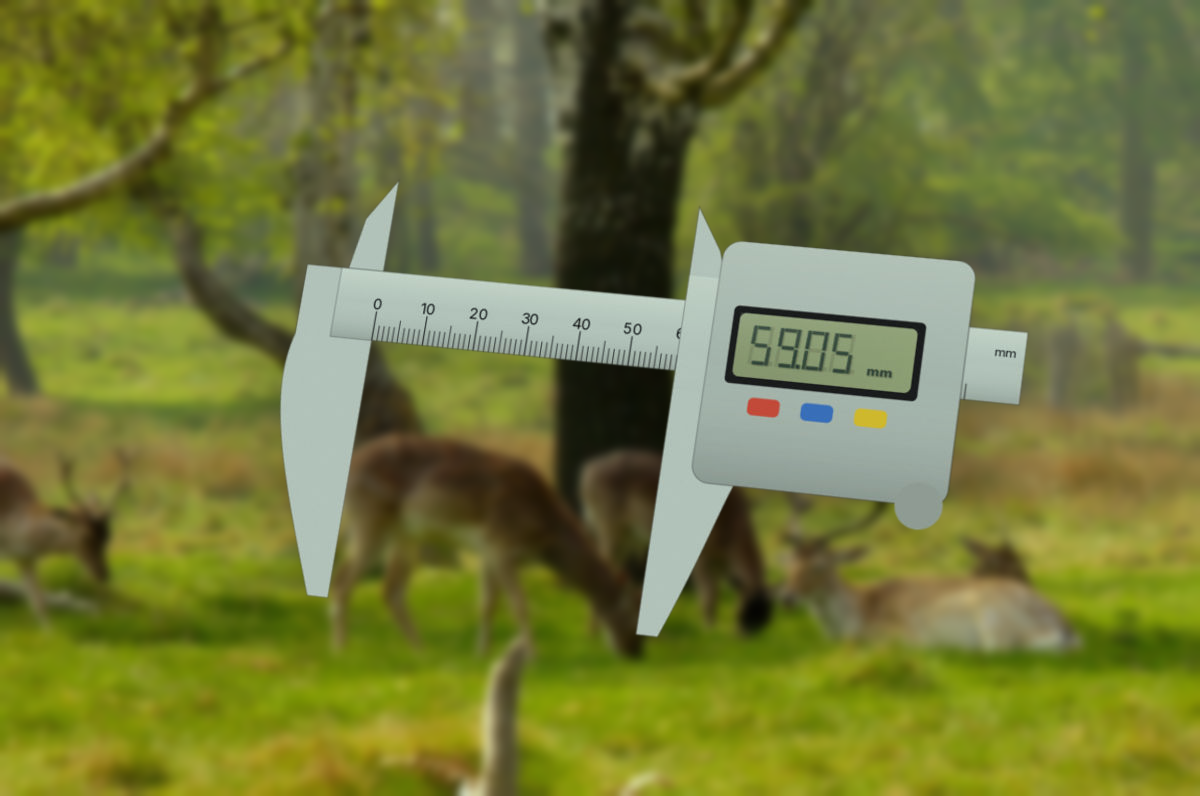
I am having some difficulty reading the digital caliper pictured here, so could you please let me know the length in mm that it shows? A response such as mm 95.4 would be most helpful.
mm 59.05
